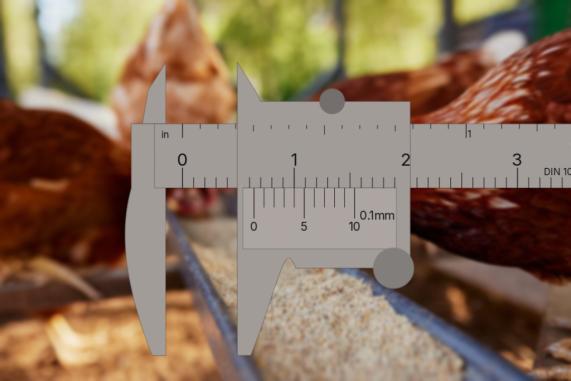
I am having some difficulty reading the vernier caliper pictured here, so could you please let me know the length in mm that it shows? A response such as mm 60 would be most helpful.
mm 6.4
